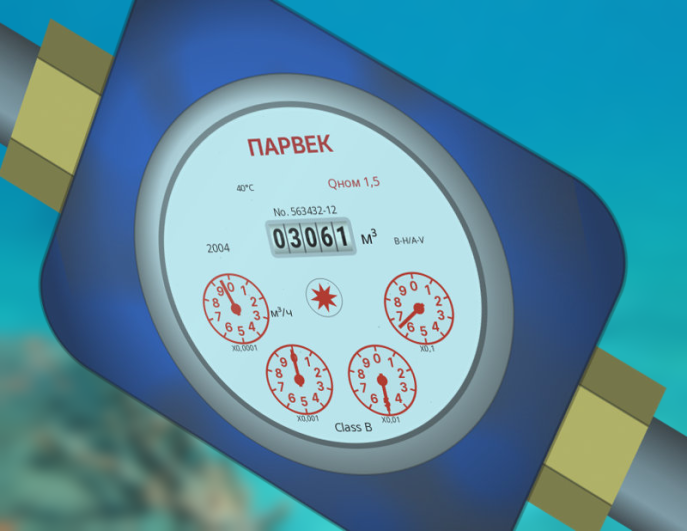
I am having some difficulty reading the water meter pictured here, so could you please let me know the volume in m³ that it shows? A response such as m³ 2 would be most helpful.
m³ 3061.6499
